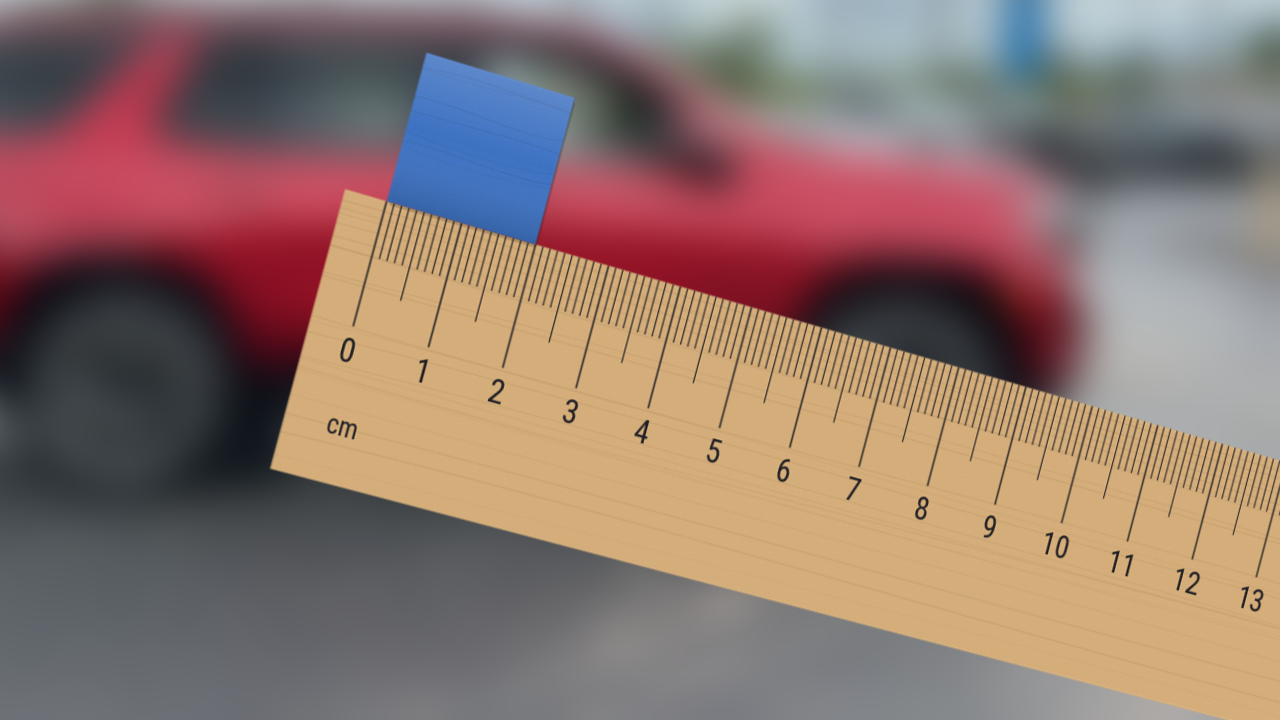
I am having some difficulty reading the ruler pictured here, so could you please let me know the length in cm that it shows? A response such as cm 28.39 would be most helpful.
cm 2
